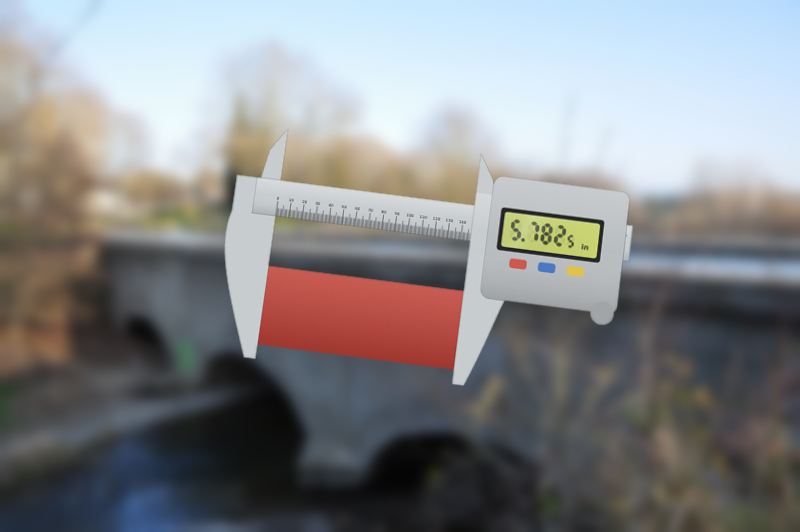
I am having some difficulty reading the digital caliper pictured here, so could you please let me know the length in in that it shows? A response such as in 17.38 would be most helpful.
in 5.7825
